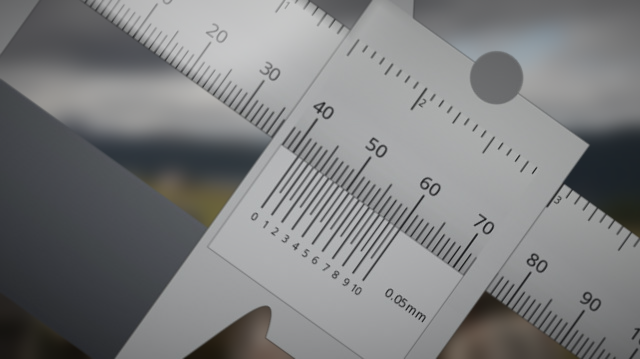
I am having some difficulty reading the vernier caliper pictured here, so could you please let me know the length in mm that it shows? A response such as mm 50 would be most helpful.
mm 41.0
